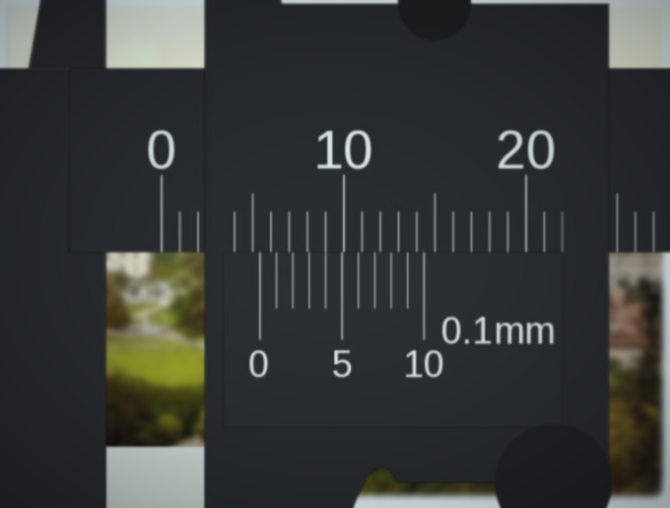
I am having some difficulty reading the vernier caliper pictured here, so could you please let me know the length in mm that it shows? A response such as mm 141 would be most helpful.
mm 5.4
